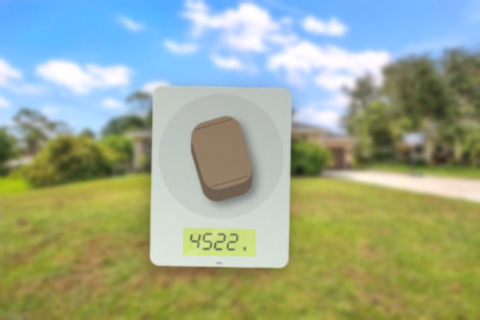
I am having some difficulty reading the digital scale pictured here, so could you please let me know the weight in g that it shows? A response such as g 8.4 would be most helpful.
g 4522
